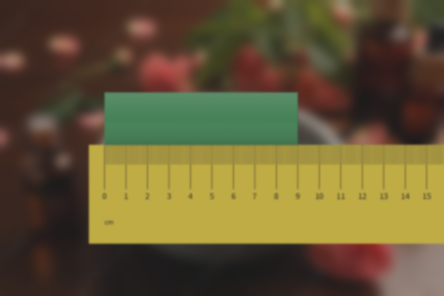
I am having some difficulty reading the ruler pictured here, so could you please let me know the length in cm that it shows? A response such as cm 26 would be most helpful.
cm 9
